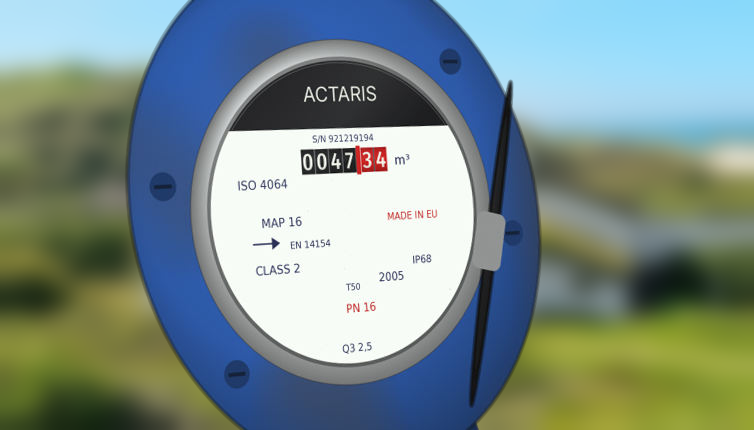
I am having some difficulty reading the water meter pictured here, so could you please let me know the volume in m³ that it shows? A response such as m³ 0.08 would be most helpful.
m³ 47.34
